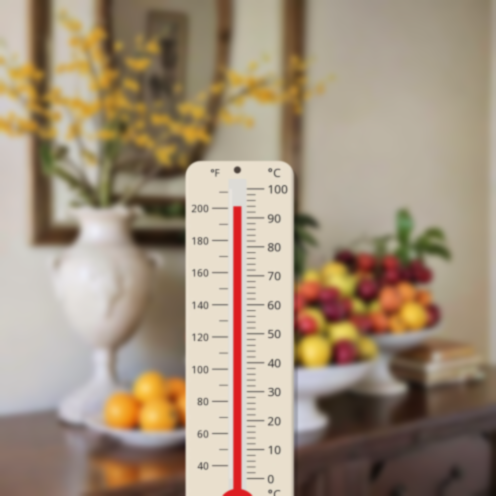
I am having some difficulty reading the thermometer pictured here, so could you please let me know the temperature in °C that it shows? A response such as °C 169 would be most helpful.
°C 94
